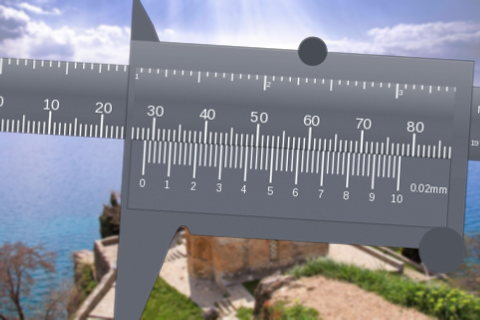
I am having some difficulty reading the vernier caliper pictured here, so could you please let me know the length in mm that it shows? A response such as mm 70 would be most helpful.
mm 28.5
